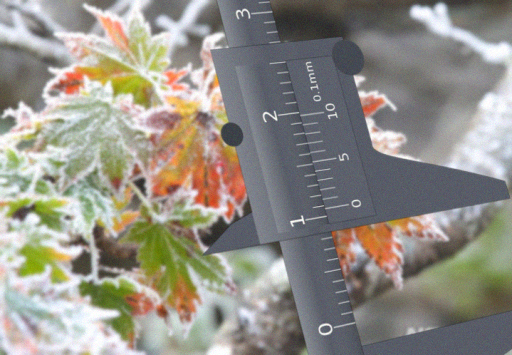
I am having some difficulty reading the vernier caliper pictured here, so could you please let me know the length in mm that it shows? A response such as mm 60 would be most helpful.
mm 10.7
